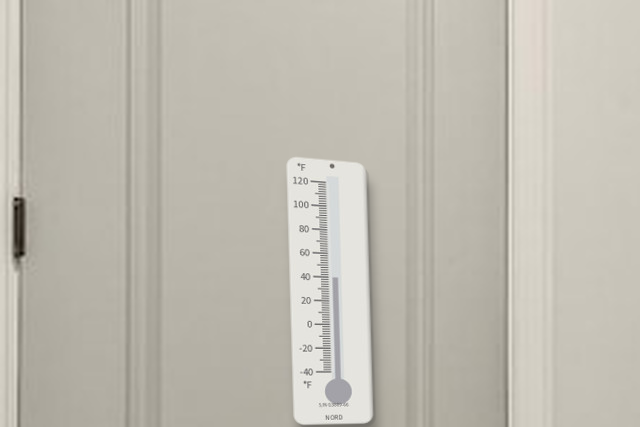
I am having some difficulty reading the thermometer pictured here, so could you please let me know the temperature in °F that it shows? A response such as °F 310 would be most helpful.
°F 40
